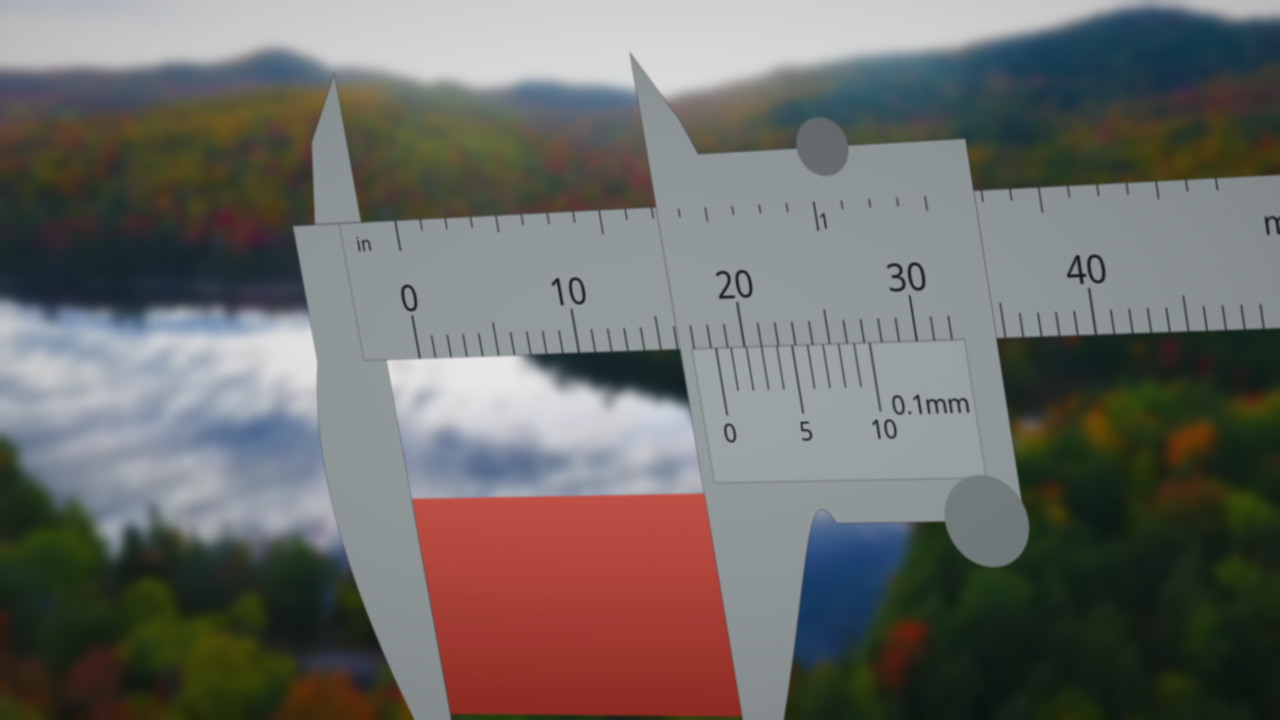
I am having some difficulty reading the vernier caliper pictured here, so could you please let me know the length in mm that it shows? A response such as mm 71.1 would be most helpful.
mm 18.3
